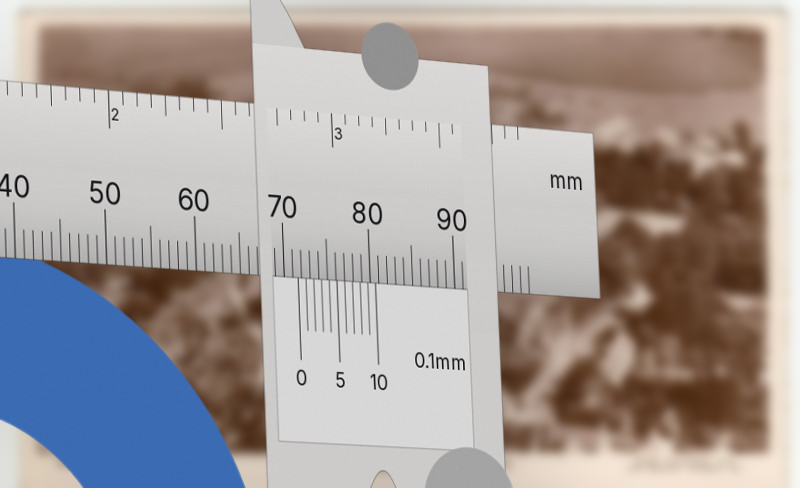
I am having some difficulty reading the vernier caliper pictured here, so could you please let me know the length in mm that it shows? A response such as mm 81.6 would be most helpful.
mm 71.6
